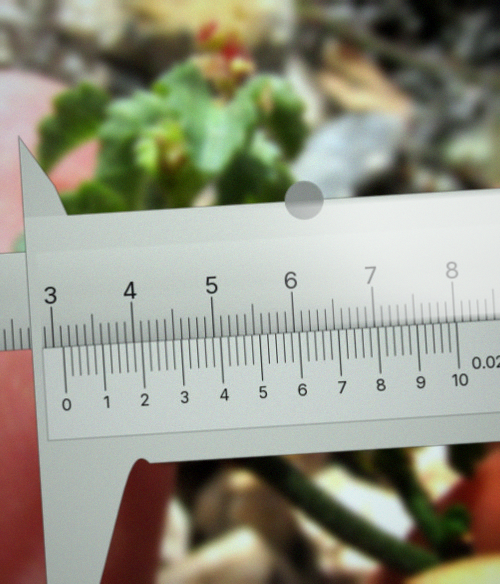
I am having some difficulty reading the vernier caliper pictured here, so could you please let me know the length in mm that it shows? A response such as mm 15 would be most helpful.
mm 31.2
